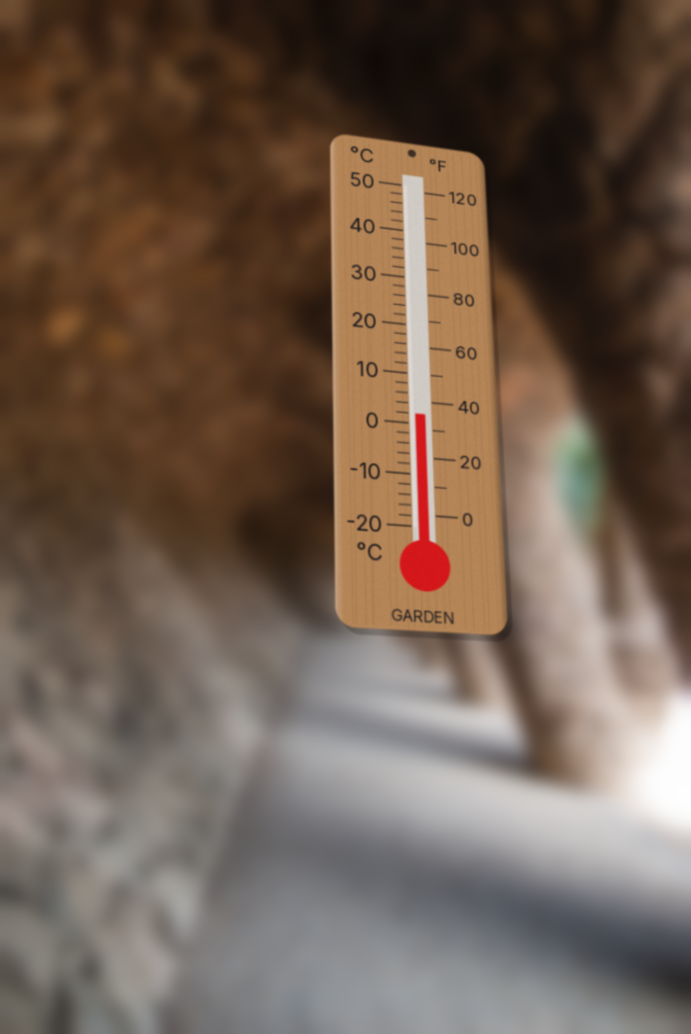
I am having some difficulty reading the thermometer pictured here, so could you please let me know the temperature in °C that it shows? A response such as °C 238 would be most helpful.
°C 2
